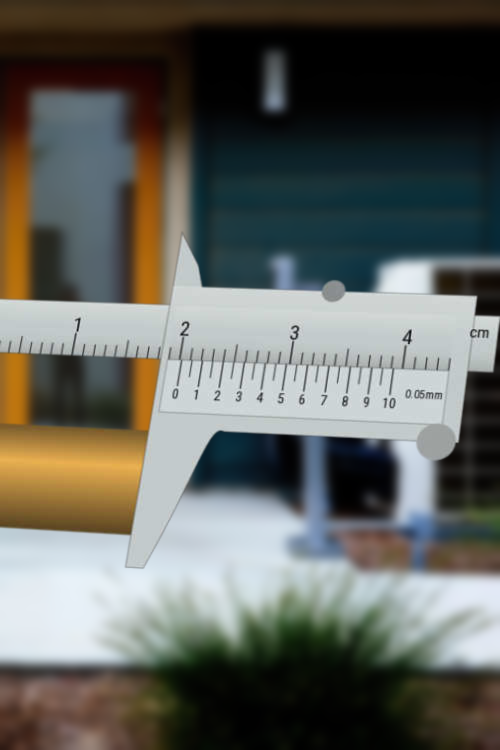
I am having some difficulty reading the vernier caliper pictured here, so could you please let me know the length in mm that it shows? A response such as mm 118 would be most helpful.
mm 20.2
